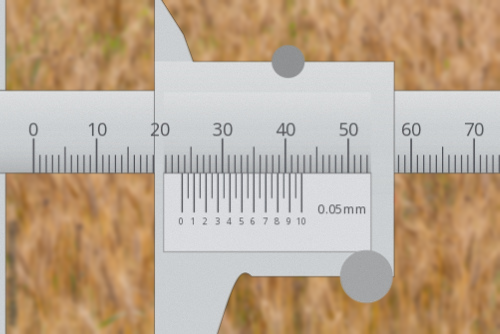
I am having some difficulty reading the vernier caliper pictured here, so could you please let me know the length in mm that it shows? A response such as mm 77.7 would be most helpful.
mm 23.6
